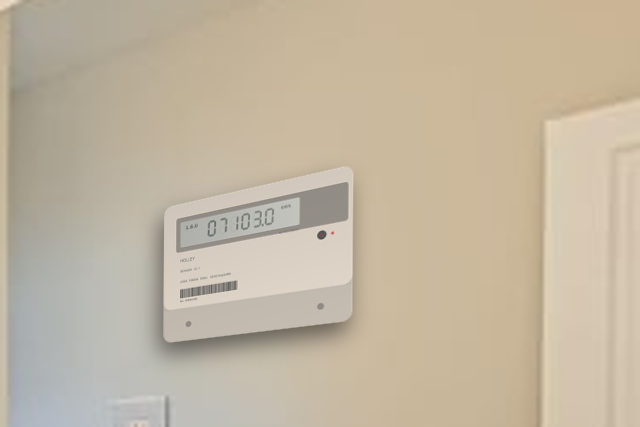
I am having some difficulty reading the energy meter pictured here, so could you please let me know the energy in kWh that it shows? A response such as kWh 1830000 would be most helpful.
kWh 7103.0
